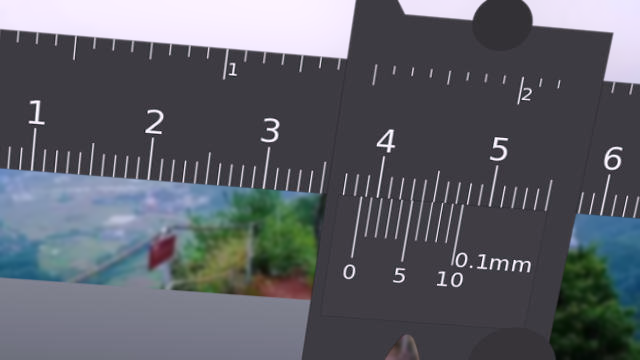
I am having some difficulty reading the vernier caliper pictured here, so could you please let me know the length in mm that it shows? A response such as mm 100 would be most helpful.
mm 38.6
